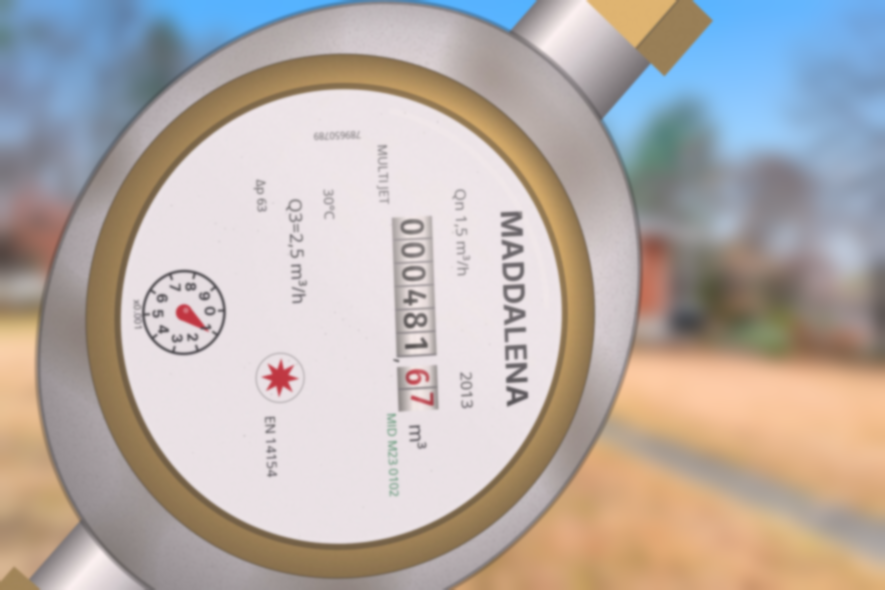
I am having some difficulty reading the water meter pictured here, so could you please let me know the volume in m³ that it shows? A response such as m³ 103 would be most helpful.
m³ 481.671
